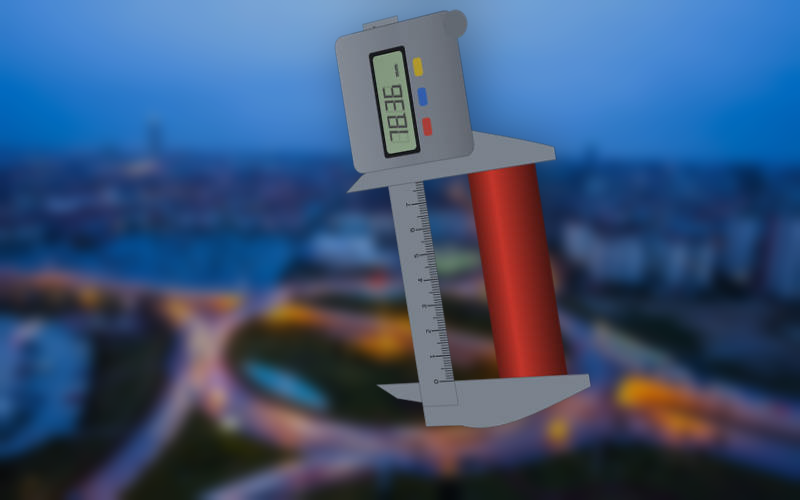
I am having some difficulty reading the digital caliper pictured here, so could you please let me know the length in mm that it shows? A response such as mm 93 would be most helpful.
mm 78.36
